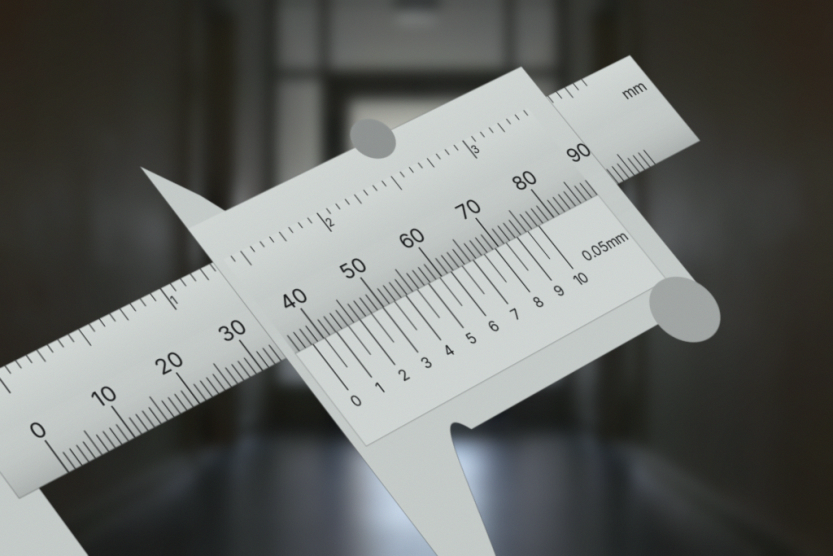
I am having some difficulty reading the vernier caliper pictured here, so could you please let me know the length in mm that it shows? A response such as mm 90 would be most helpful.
mm 38.2
